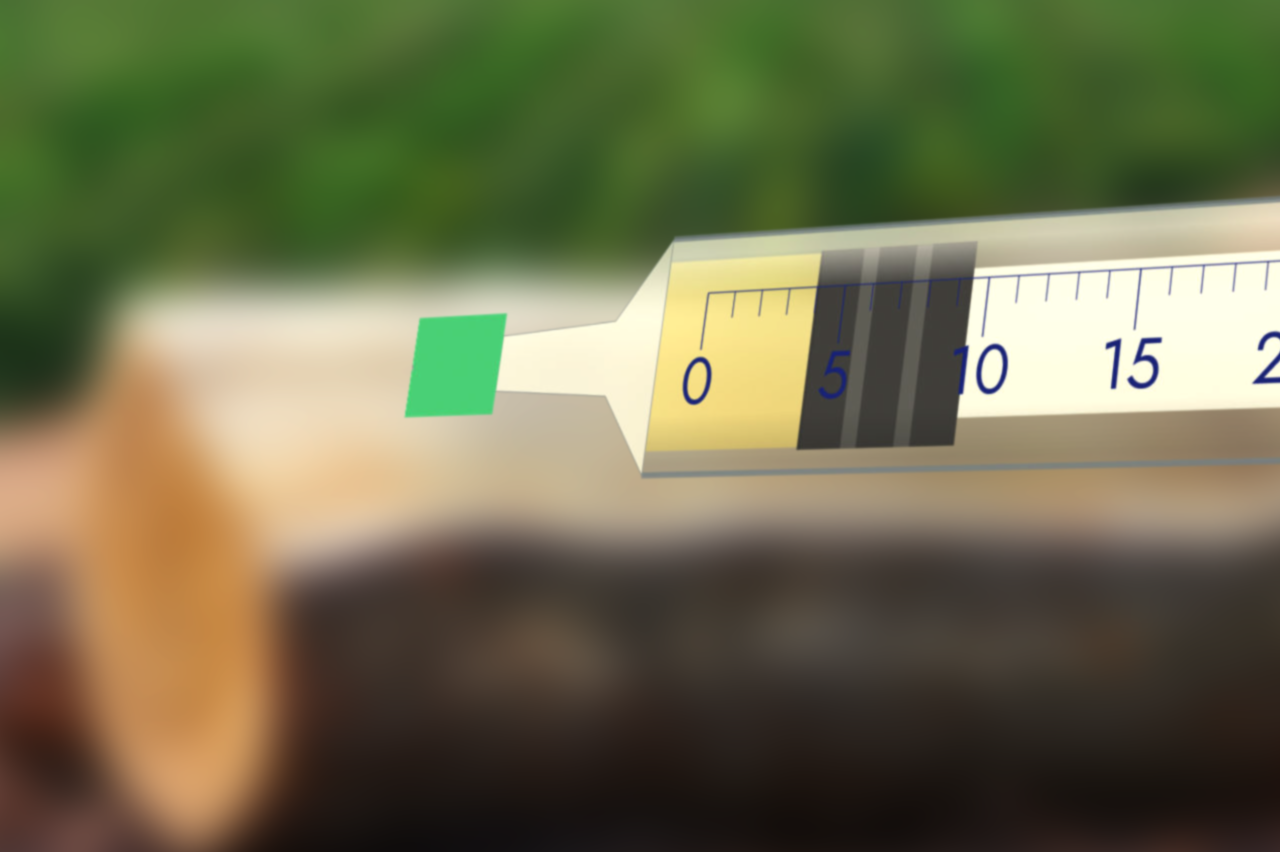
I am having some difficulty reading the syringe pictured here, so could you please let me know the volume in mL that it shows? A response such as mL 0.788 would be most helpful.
mL 4
